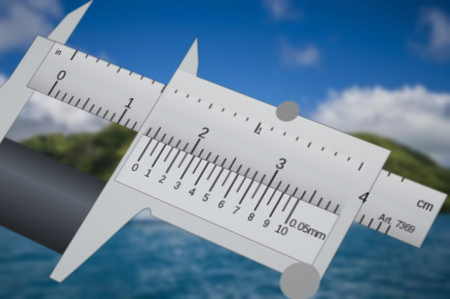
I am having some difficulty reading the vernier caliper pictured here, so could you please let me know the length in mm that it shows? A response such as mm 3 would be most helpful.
mm 14.8
